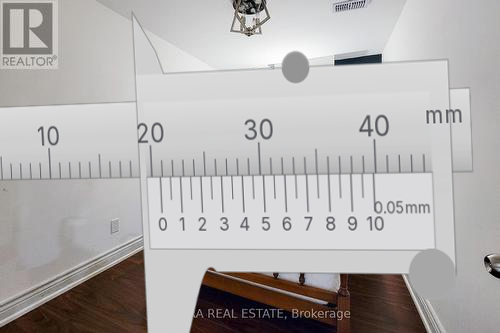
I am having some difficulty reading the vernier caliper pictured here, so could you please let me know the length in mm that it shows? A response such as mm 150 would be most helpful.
mm 20.8
